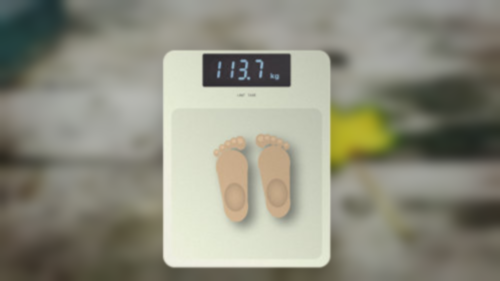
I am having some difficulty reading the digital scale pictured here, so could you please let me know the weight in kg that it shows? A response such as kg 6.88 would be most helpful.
kg 113.7
